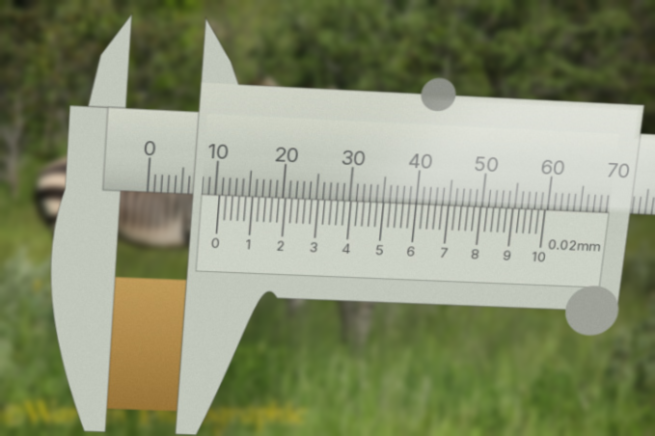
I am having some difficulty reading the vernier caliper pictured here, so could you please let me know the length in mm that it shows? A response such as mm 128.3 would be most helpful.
mm 10.6
